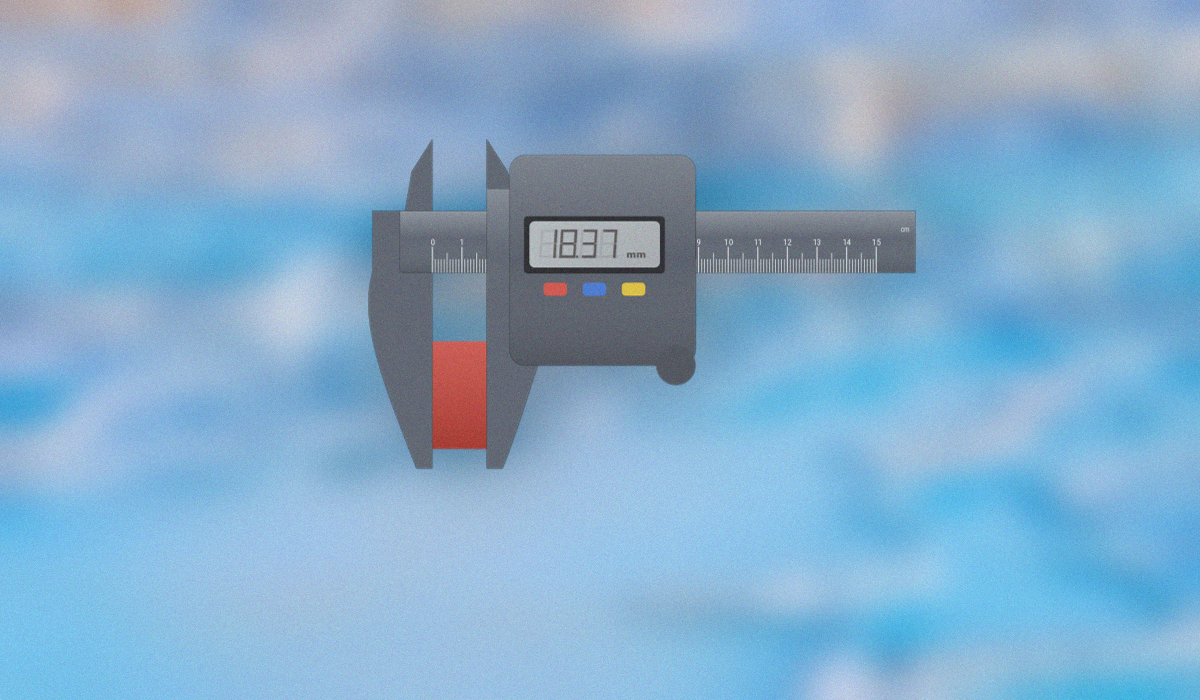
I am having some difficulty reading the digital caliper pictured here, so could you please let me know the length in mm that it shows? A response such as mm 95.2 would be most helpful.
mm 18.37
